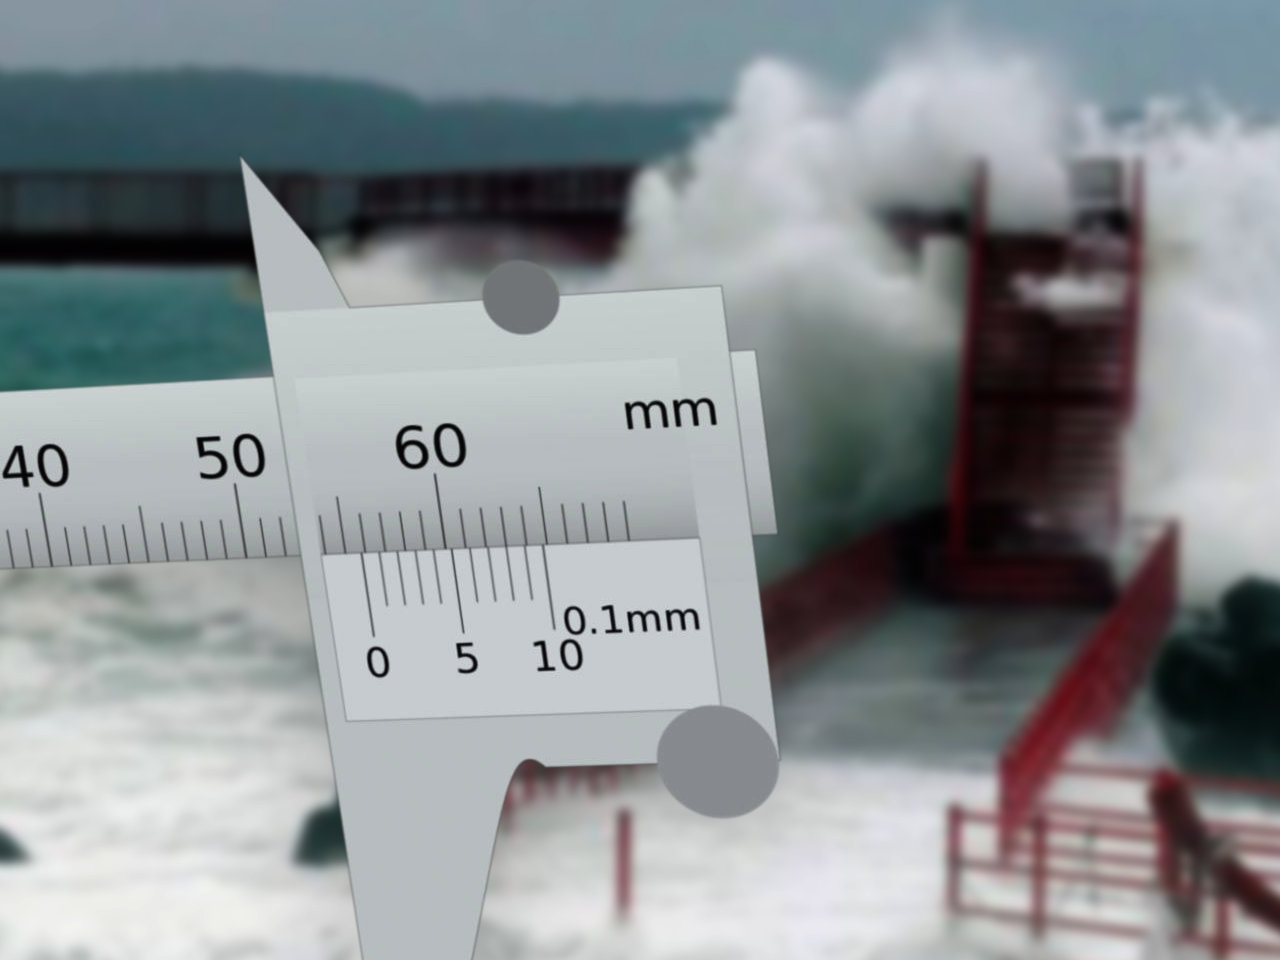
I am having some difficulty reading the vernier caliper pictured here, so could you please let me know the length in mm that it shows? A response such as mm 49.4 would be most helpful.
mm 55.8
